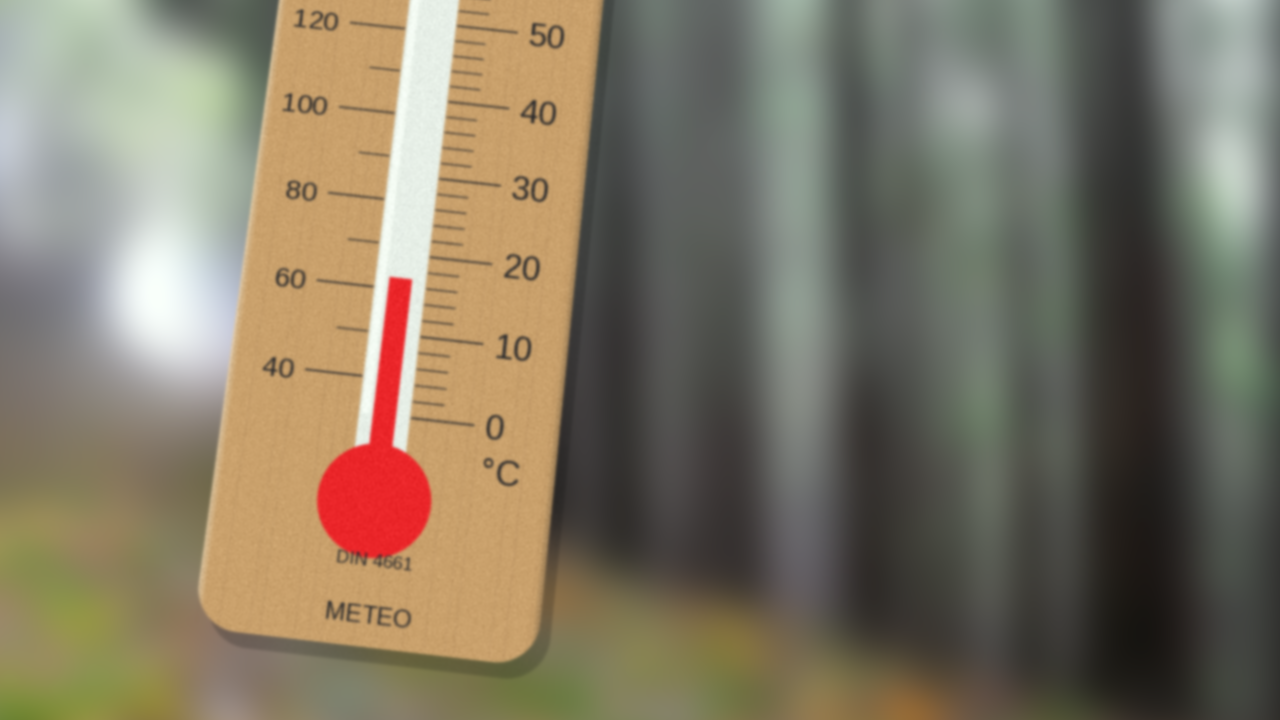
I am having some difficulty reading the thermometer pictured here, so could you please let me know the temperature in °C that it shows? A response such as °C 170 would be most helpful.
°C 17
